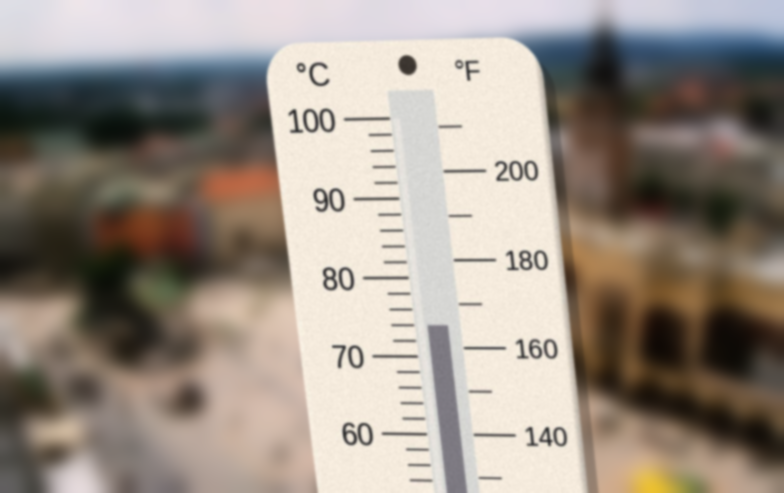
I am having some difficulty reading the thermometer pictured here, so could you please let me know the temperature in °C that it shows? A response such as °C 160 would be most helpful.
°C 74
